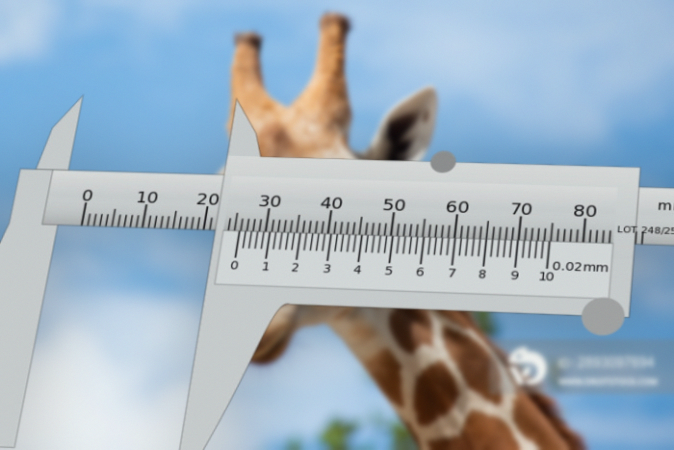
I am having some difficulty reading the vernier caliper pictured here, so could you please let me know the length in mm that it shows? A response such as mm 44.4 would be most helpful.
mm 25.8
